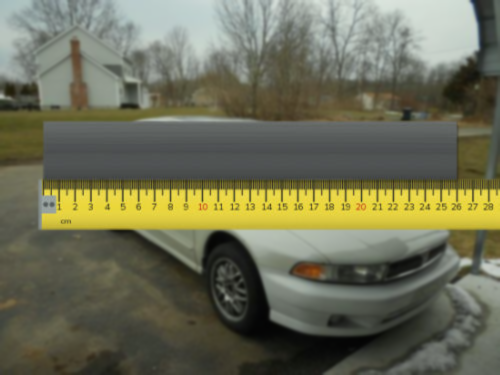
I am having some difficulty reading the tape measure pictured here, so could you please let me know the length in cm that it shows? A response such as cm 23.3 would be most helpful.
cm 26
